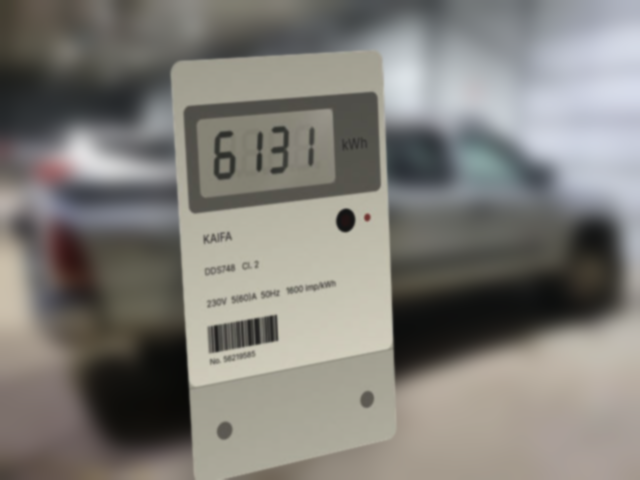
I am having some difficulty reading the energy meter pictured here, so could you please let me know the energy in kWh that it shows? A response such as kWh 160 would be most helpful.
kWh 6131
